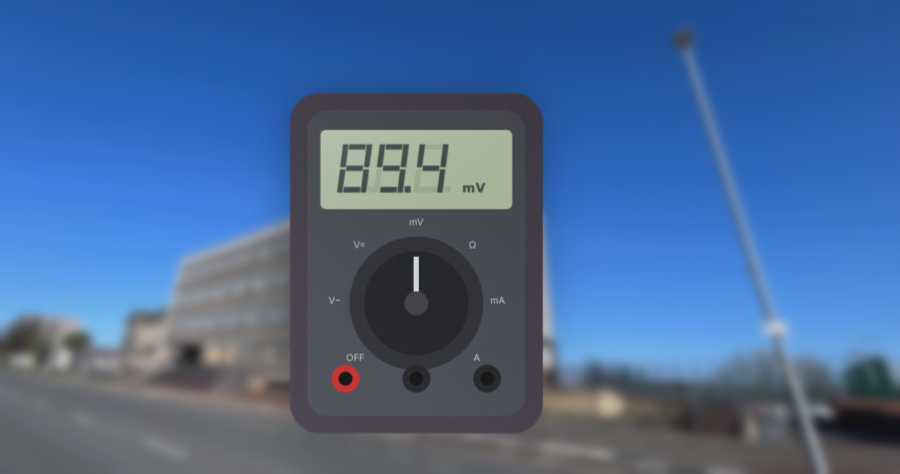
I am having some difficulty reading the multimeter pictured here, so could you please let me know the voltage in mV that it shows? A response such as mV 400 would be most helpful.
mV 89.4
